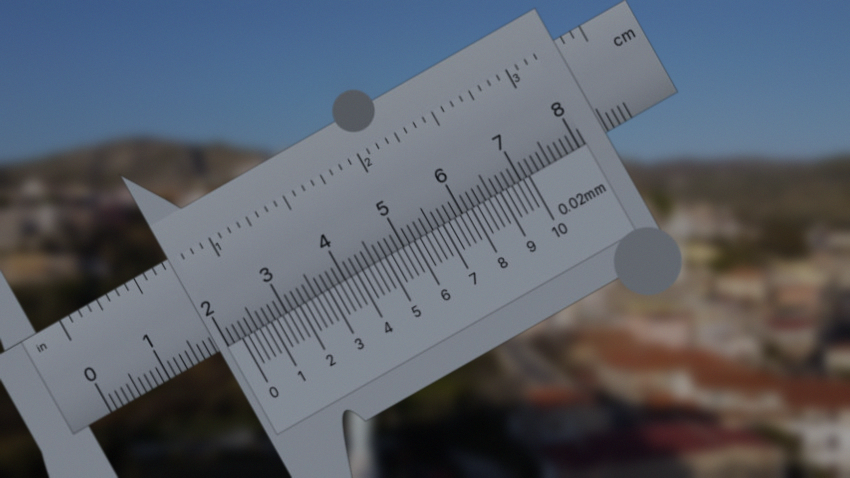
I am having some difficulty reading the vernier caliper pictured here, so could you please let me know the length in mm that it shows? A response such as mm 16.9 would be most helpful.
mm 22.4
